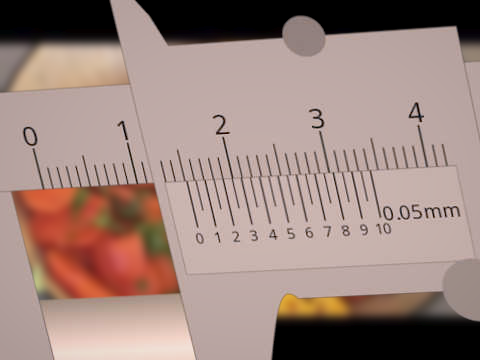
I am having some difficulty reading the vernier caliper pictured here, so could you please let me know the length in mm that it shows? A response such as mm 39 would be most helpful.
mm 15.2
